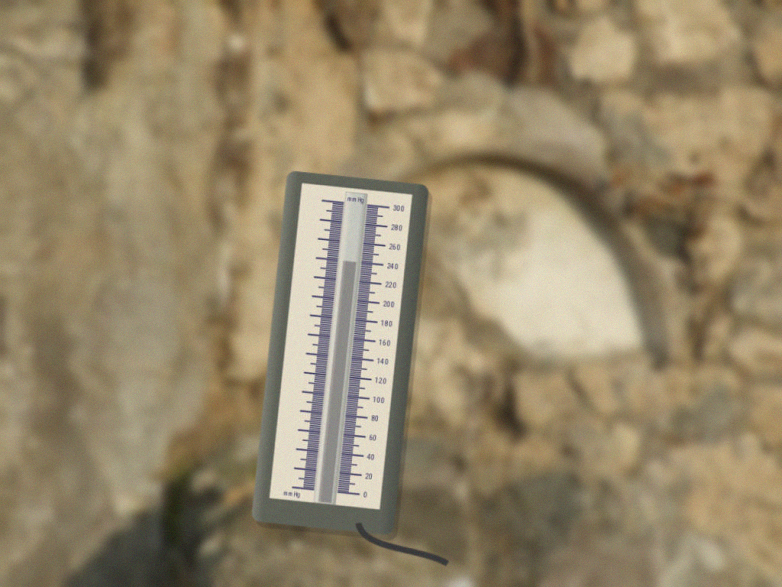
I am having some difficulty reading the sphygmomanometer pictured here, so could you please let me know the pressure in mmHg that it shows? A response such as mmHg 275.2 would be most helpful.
mmHg 240
